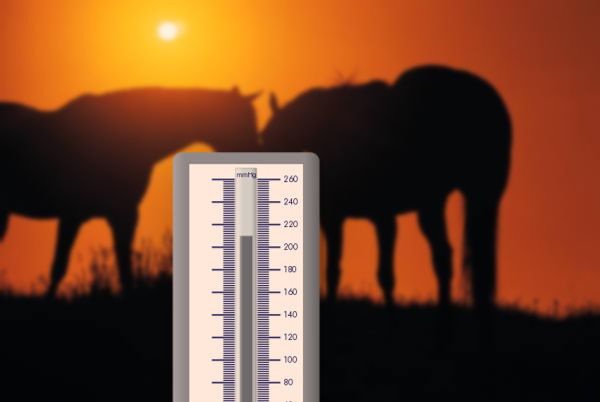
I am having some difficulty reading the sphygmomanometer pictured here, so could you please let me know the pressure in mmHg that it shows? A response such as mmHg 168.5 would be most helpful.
mmHg 210
